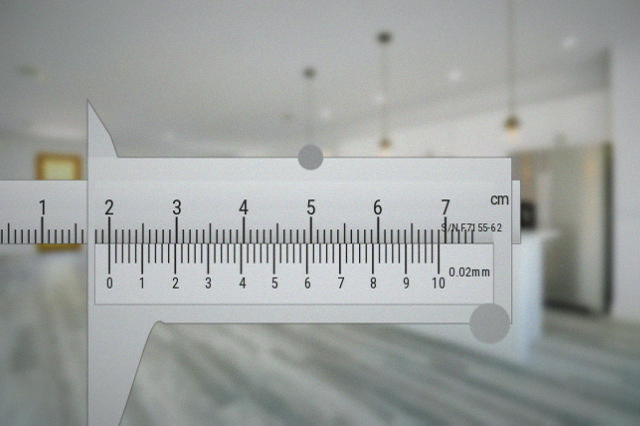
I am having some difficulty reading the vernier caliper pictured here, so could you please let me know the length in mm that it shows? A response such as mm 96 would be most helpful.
mm 20.0
